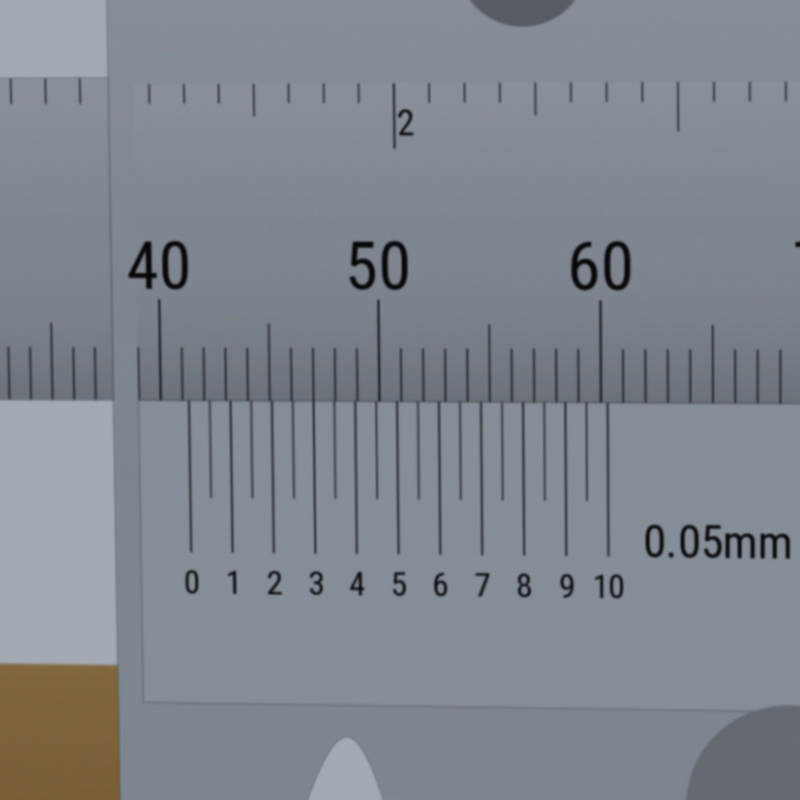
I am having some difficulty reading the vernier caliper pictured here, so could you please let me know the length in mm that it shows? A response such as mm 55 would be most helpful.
mm 41.3
